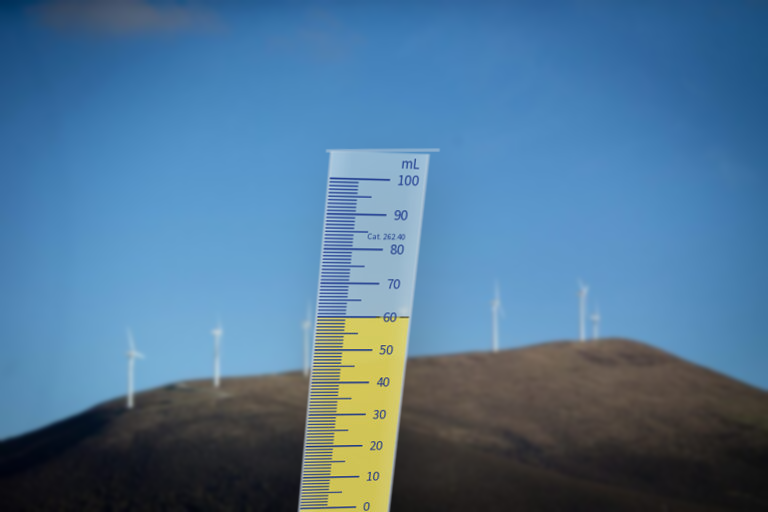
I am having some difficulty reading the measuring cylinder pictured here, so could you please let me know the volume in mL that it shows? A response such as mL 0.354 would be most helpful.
mL 60
